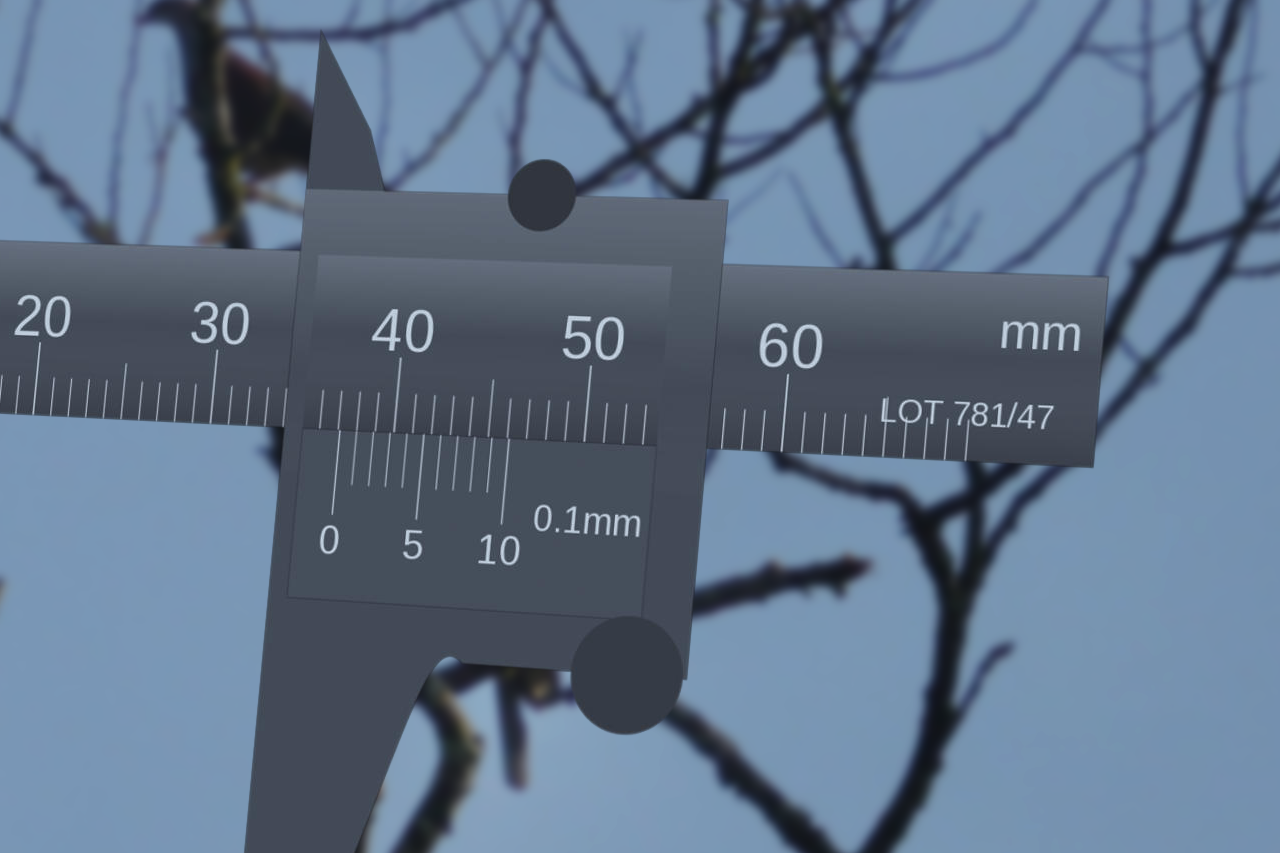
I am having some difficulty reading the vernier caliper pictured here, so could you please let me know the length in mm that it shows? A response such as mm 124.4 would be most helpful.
mm 37.1
